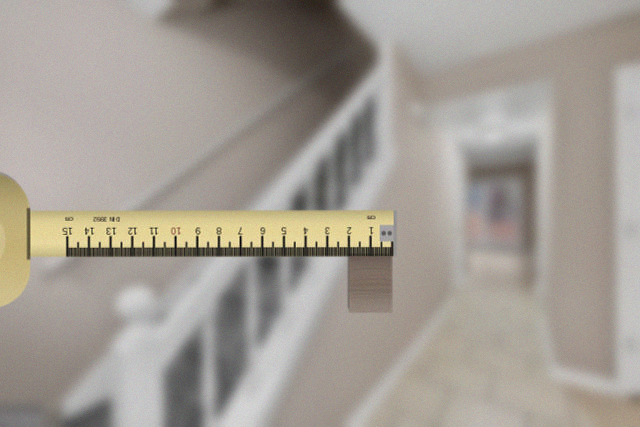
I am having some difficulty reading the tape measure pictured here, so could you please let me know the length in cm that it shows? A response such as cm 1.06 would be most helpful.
cm 2
